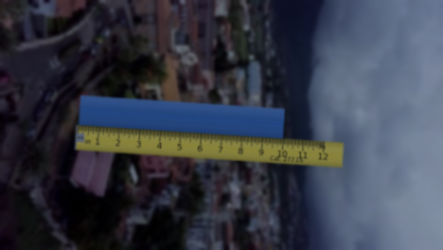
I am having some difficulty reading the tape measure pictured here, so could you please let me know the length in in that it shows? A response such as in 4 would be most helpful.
in 10
